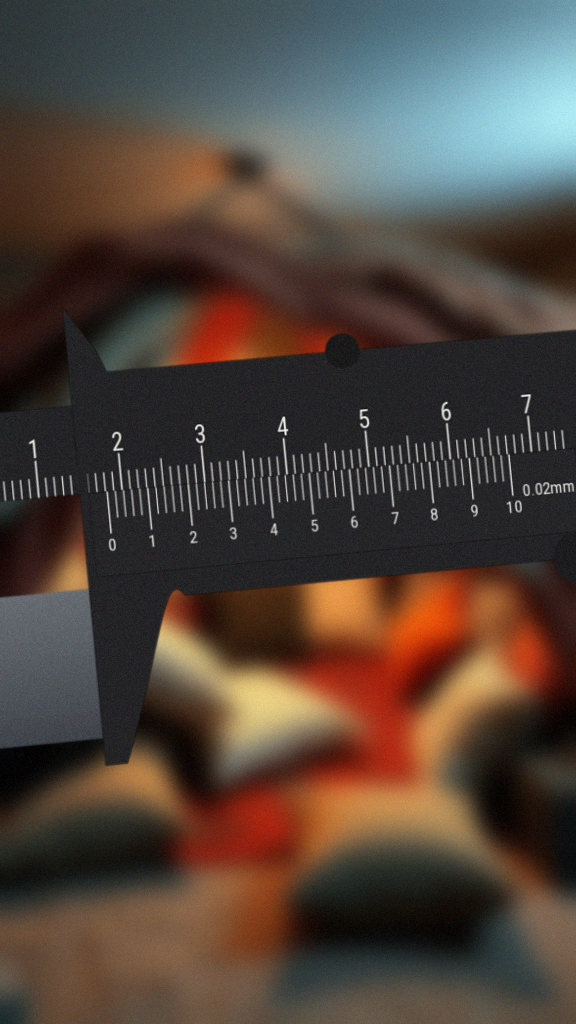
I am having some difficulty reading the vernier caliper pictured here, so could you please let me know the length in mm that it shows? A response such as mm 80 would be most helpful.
mm 18.2
